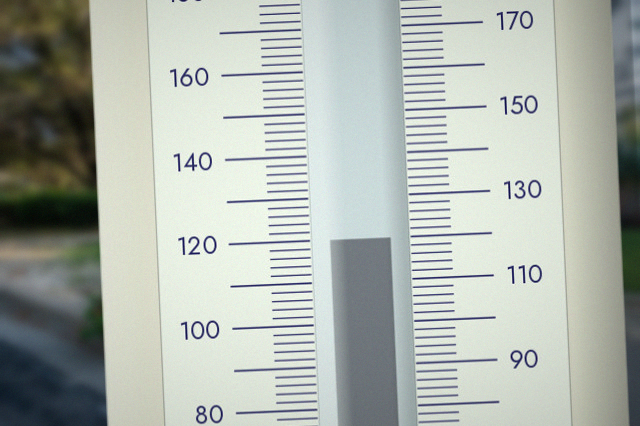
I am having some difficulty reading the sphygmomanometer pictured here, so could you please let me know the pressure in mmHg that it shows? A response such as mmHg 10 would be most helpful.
mmHg 120
